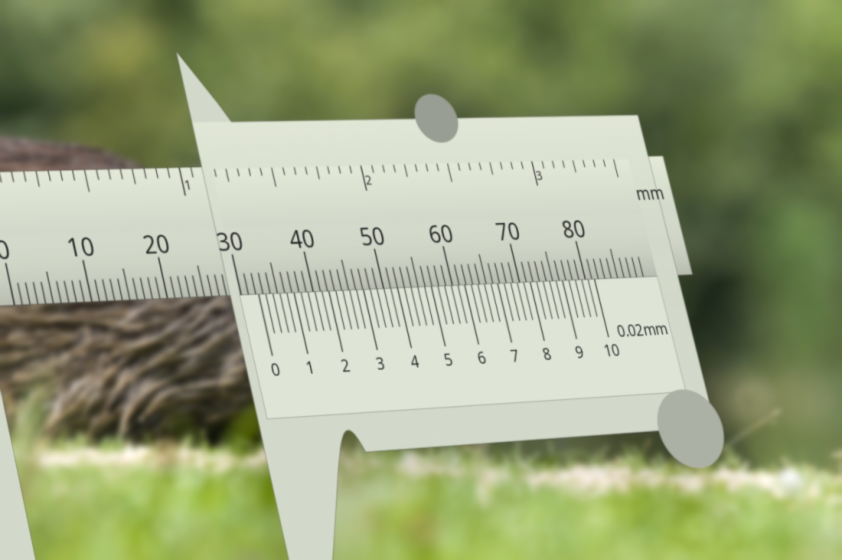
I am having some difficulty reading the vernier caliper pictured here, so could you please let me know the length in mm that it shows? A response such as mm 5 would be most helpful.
mm 32.4
